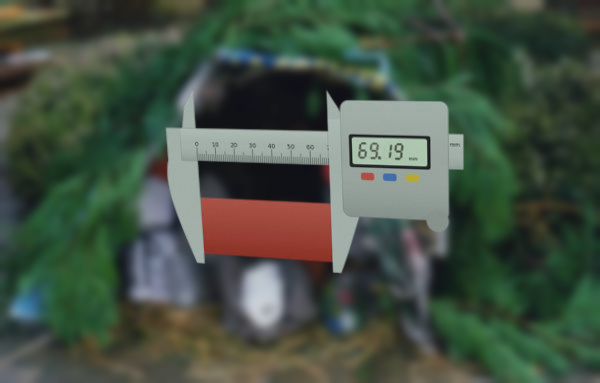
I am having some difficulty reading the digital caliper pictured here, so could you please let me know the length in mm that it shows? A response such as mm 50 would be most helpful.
mm 69.19
